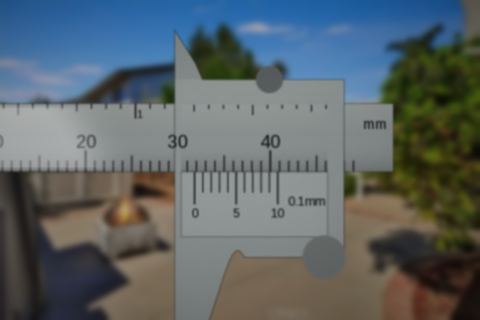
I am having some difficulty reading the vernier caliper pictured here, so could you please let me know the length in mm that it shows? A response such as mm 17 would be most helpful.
mm 31.8
